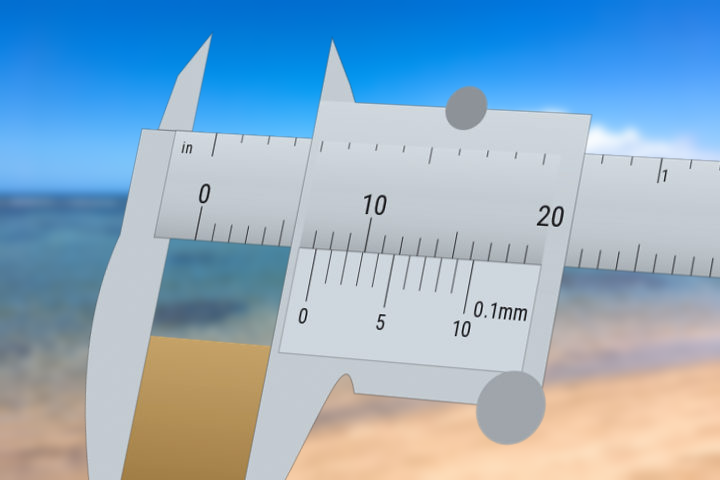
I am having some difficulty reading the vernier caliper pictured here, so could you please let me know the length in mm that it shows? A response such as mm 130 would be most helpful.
mm 7.2
